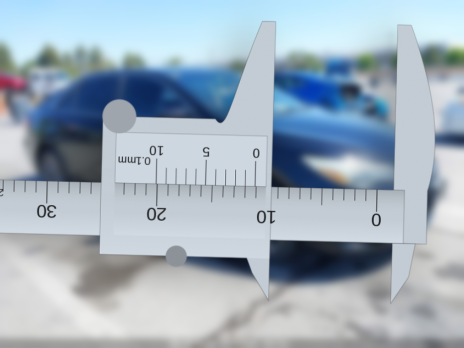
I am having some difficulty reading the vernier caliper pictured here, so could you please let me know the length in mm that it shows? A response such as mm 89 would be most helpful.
mm 11.1
